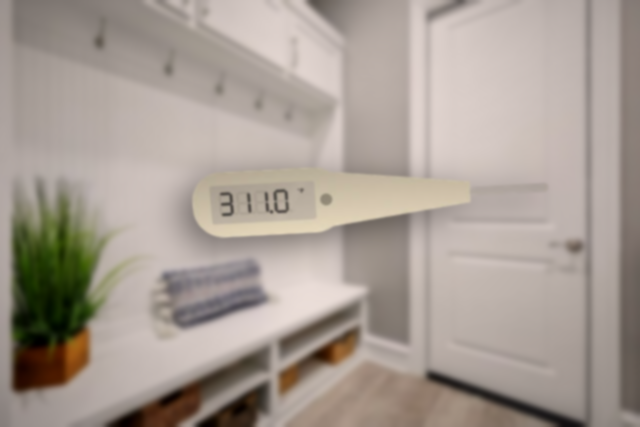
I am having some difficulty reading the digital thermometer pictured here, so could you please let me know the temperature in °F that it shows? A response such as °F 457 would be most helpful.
°F 311.0
